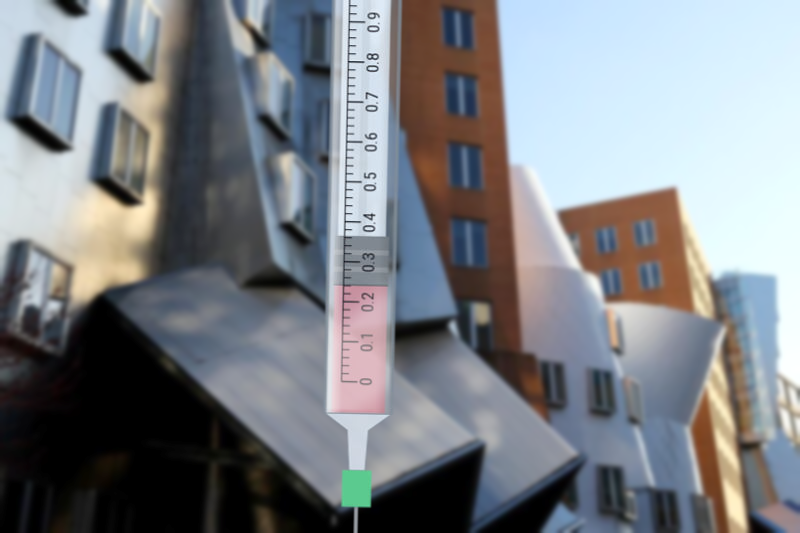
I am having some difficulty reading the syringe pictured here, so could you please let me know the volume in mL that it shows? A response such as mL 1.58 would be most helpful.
mL 0.24
